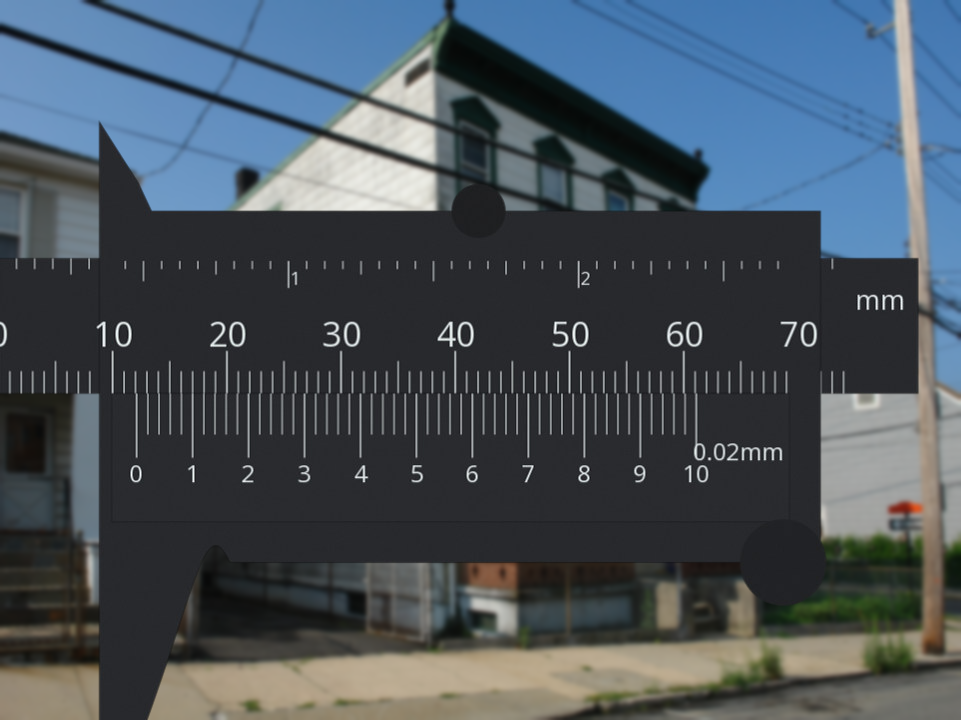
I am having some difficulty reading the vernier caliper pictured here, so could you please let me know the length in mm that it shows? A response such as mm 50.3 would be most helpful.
mm 12.1
